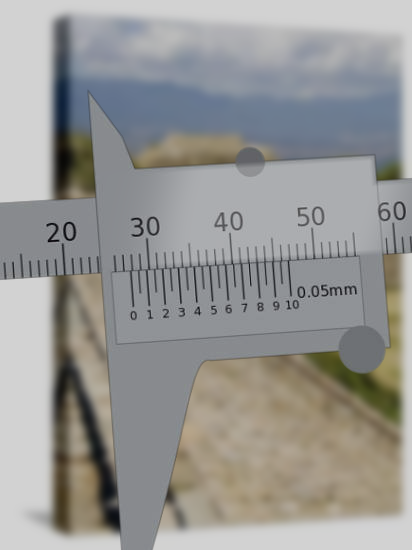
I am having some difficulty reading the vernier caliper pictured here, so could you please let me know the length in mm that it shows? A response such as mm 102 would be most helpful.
mm 27.8
